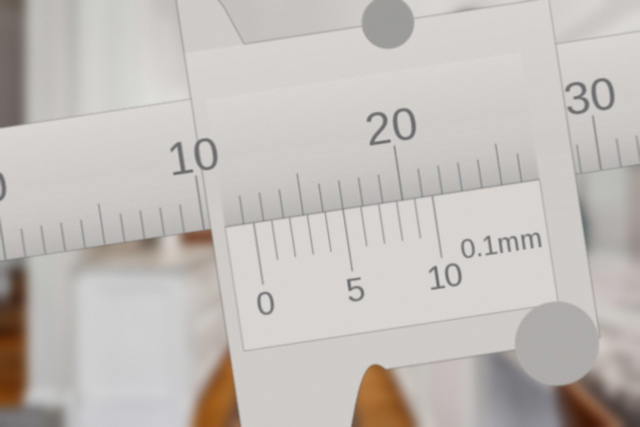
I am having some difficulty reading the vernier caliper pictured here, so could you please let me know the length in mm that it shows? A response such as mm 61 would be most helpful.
mm 12.5
